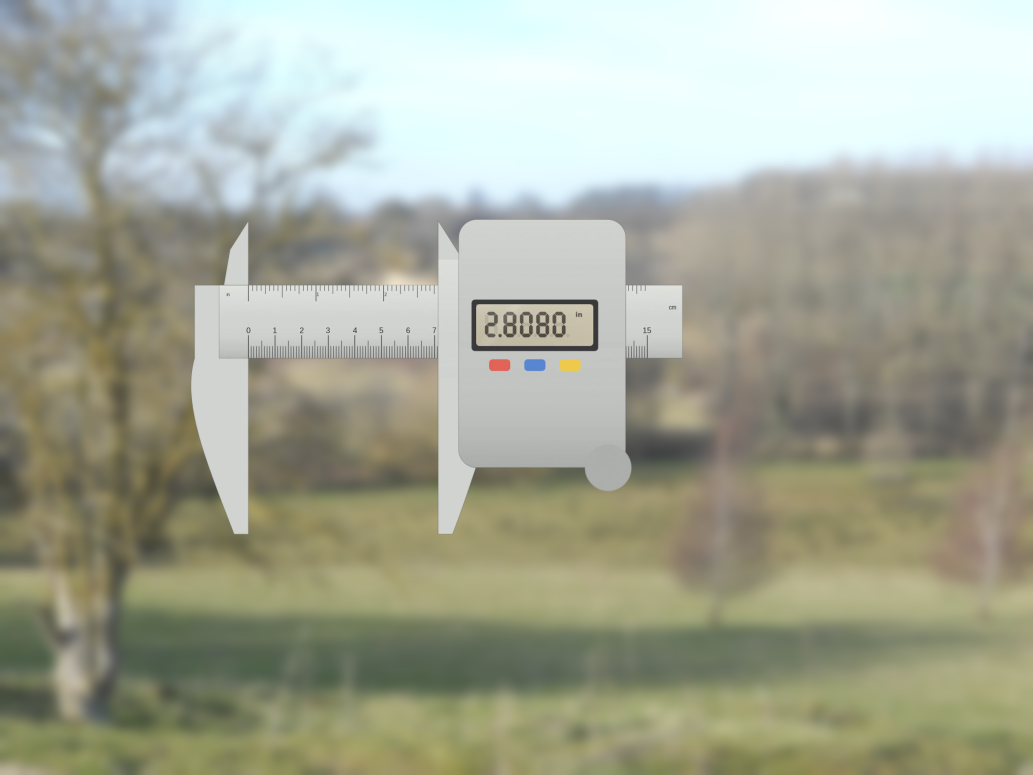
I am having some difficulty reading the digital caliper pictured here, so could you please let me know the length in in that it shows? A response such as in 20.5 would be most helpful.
in 2.8080
